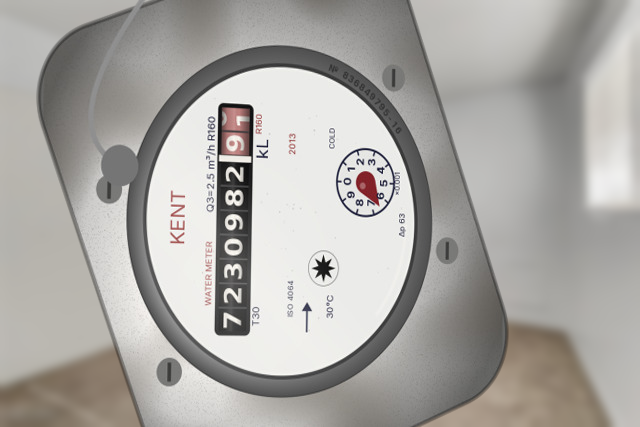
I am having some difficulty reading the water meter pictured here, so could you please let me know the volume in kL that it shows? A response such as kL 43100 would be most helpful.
kL 7230982.906
